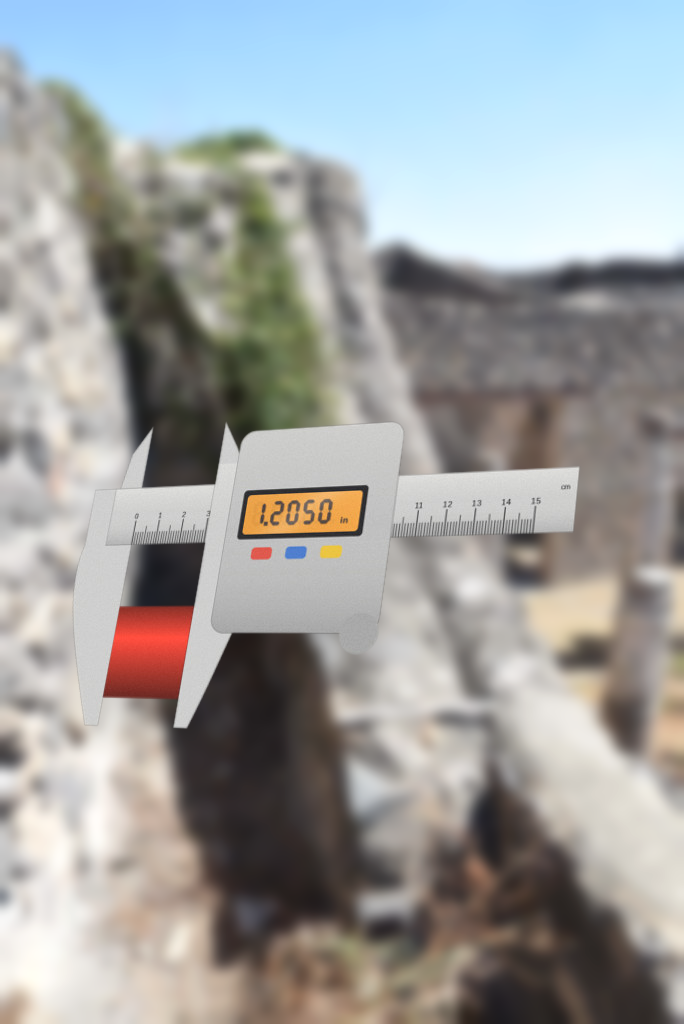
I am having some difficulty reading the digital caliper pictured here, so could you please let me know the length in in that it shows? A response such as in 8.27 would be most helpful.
in 1.2050
